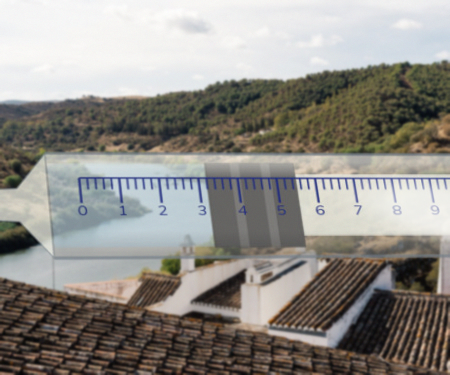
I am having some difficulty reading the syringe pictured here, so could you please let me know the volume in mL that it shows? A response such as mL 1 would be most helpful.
mL 3.2
